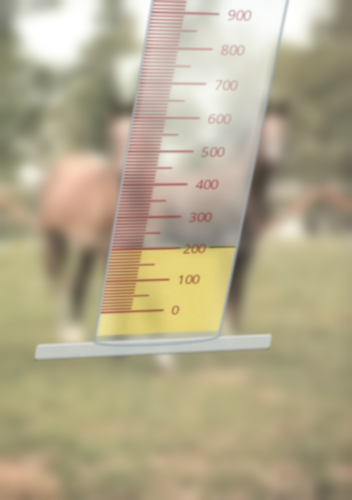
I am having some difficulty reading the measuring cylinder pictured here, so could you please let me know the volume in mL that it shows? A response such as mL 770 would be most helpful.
mL 200
